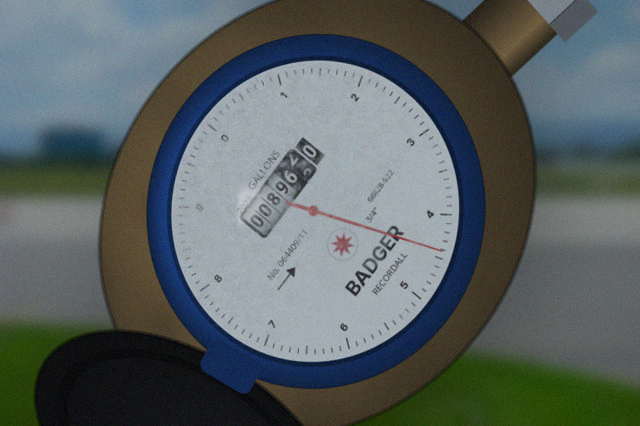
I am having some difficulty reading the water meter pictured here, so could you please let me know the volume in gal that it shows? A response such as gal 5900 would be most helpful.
gal 89624.4
